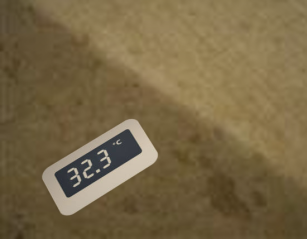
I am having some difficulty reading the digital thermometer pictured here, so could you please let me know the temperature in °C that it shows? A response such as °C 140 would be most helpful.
°C 32.3
